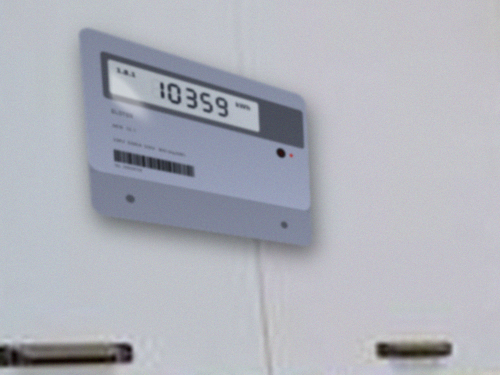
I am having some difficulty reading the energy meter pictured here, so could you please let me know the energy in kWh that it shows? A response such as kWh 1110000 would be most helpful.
kWh 10359
